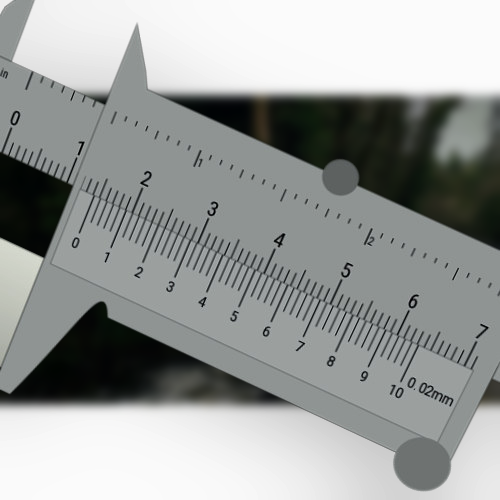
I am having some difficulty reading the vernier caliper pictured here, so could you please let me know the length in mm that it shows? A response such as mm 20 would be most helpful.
mm 14.2
